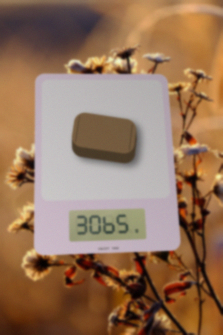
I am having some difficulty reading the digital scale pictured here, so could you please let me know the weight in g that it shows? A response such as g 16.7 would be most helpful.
g 3065
